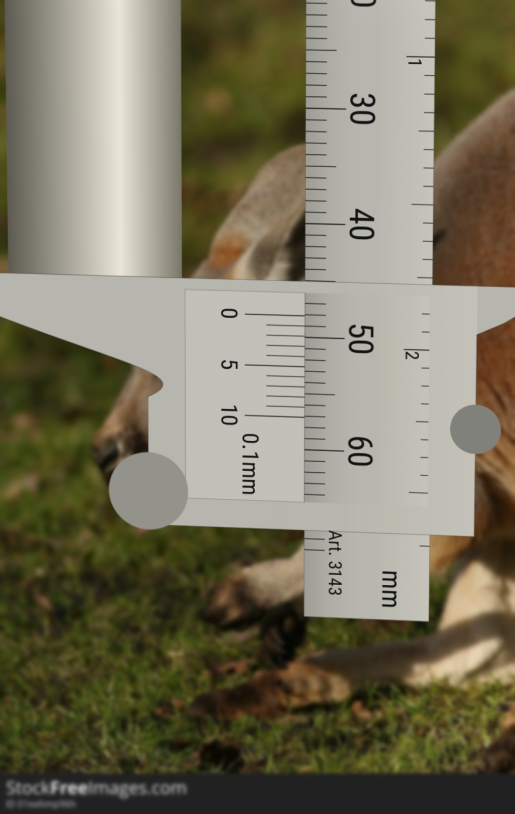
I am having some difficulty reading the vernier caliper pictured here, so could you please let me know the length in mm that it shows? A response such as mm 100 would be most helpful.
mm 48.1
